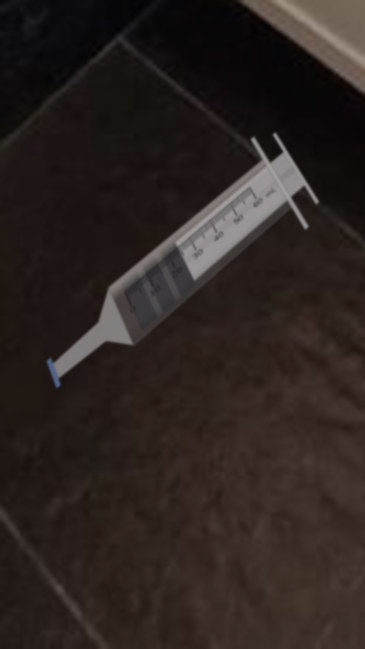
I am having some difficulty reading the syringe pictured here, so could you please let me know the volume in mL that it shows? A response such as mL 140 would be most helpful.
mL 0
